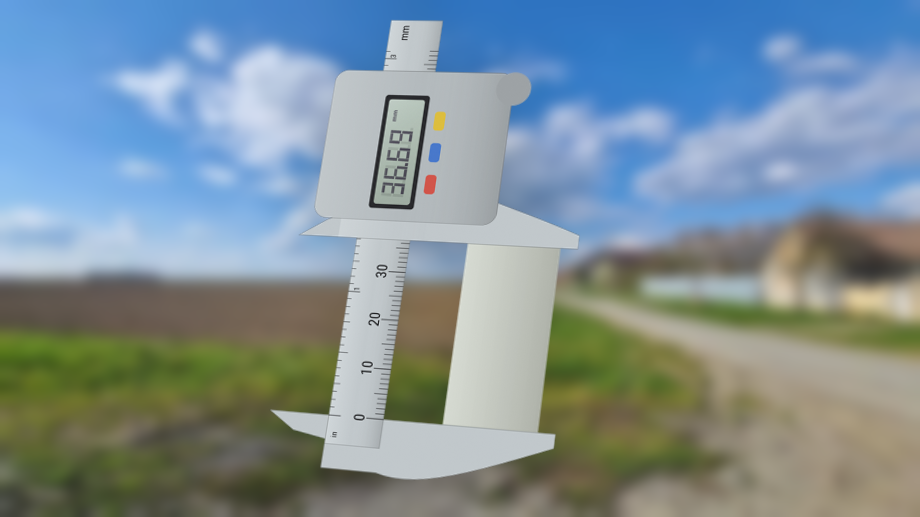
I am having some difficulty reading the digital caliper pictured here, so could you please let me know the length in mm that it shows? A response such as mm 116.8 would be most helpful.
mm 36.69
